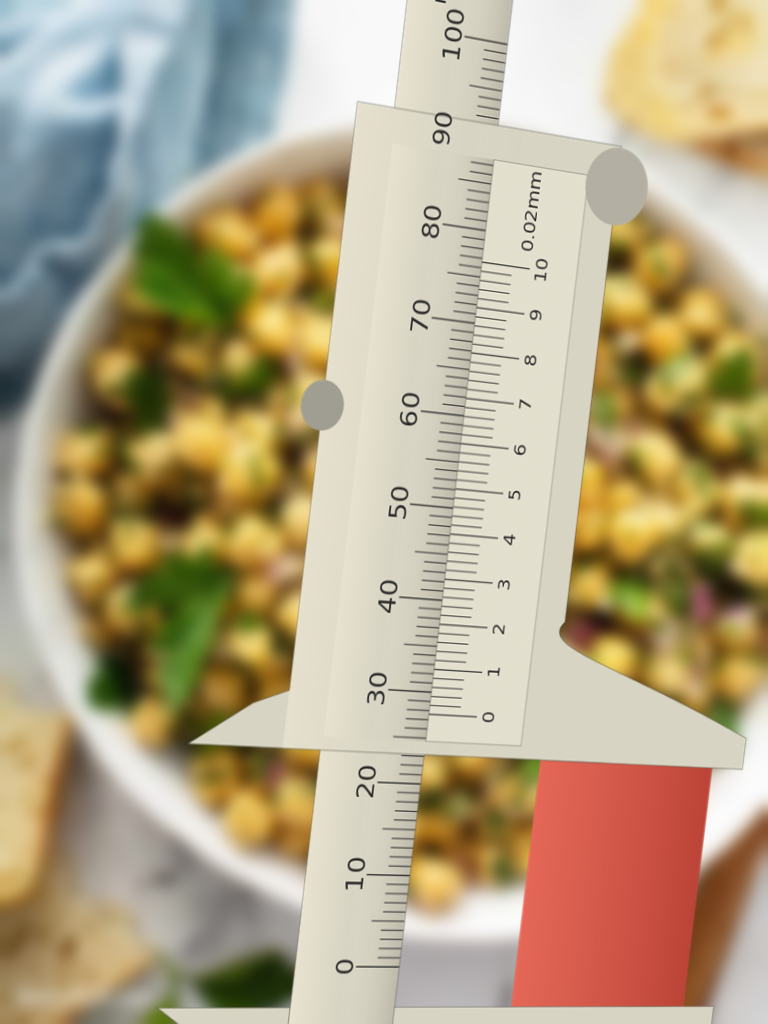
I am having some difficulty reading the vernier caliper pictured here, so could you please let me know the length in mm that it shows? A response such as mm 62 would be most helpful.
mm 27.6
